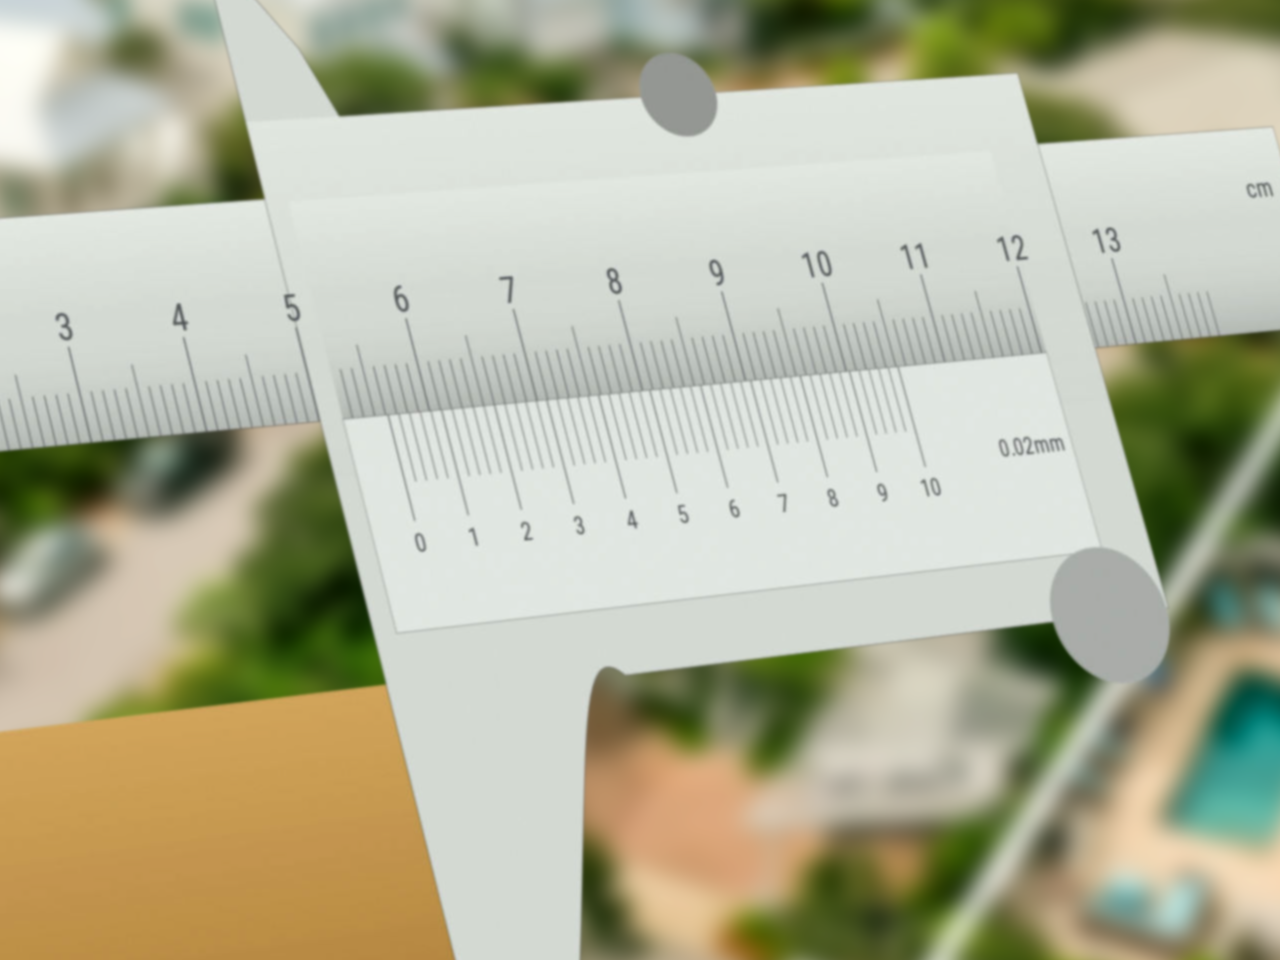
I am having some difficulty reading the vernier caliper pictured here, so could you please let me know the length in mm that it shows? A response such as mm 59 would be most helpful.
mm 56.2
